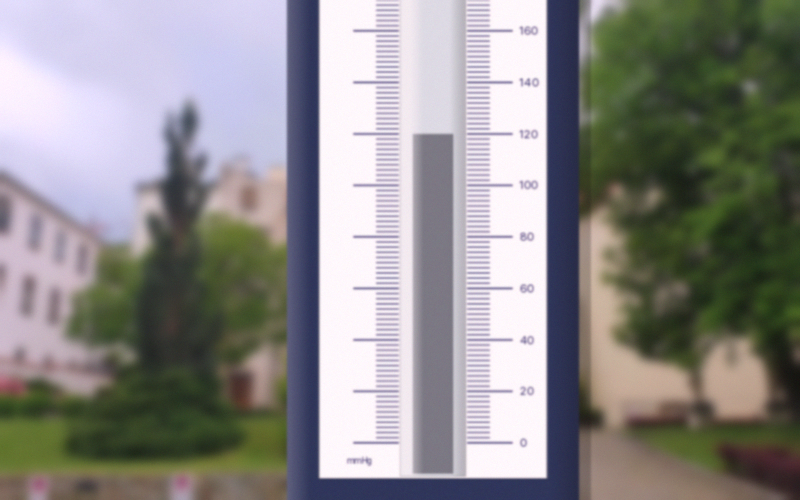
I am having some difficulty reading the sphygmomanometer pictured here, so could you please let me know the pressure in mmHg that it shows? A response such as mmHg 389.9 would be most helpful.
mmHg 120
